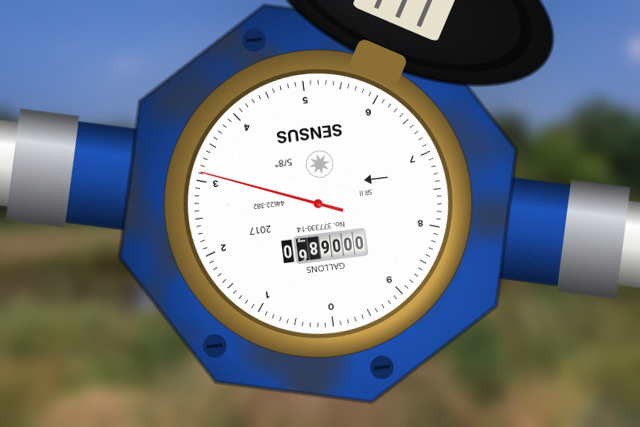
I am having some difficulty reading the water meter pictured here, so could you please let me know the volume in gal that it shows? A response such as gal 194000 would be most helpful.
gal 6863.1
